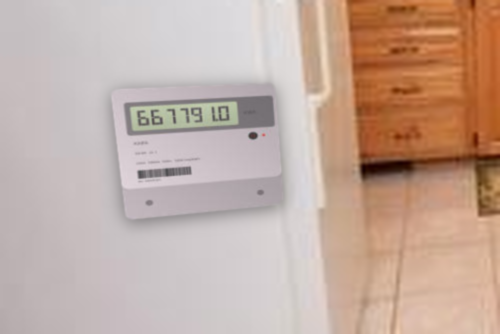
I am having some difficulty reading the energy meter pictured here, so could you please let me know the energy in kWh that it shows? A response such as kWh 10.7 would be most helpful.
kWh 667791.0
